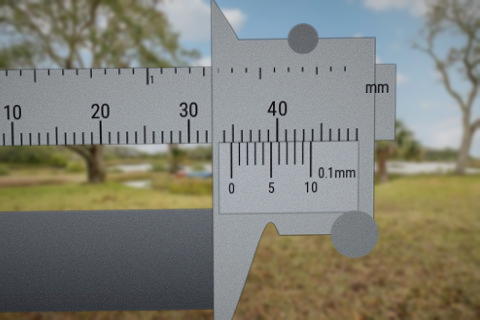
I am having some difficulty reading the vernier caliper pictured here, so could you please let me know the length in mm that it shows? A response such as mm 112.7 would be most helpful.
mm 34.8
